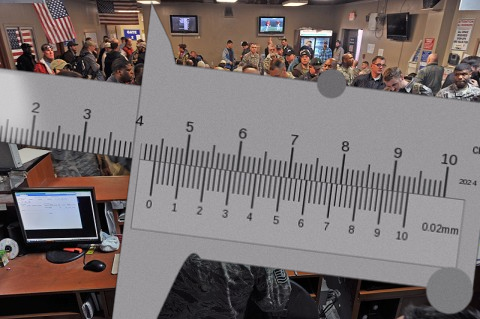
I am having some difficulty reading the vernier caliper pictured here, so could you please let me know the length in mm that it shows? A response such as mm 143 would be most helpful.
mm 44.0
